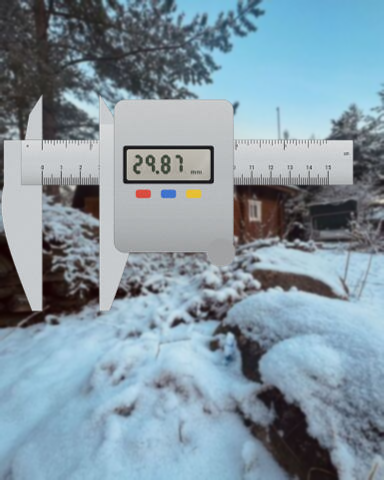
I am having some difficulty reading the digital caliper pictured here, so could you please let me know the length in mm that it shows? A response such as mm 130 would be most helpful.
mm 29.87
